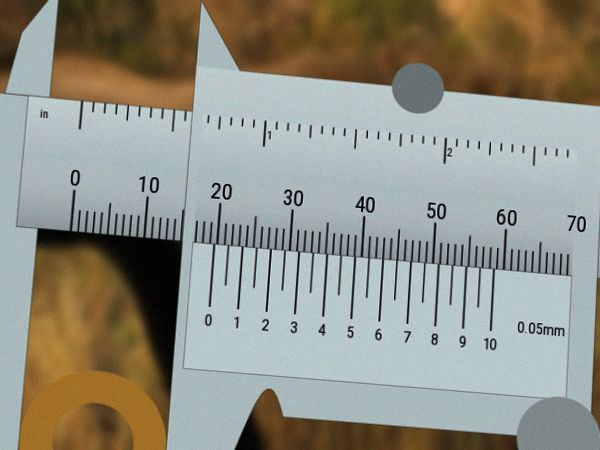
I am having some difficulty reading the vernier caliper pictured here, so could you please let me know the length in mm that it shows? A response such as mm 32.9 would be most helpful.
mm 19.6
